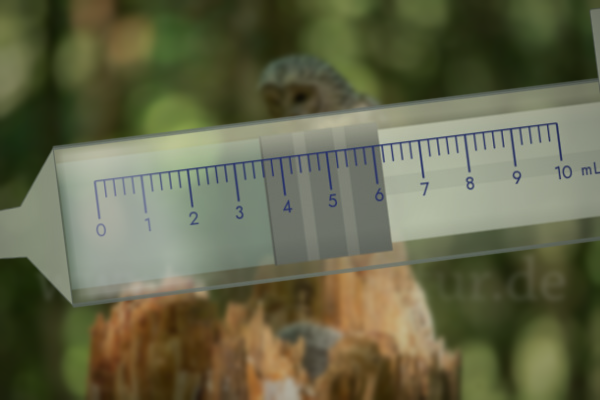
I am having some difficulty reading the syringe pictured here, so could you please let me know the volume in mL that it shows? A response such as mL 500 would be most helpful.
mL 3.6
